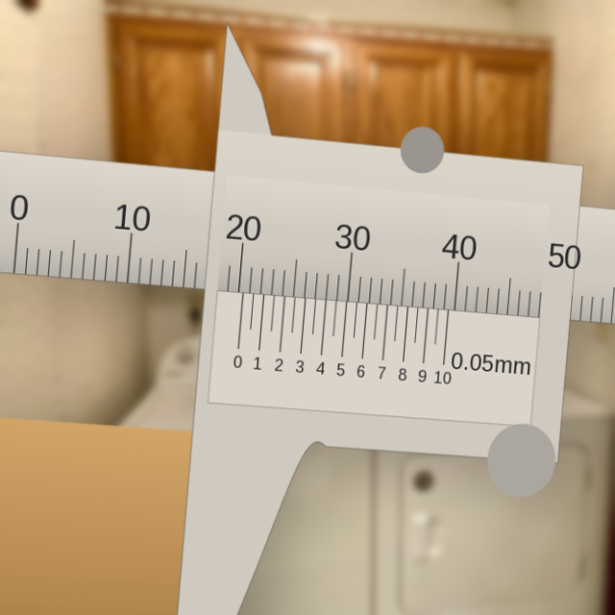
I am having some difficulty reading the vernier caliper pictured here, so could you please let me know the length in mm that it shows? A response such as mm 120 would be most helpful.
mm 20.4
